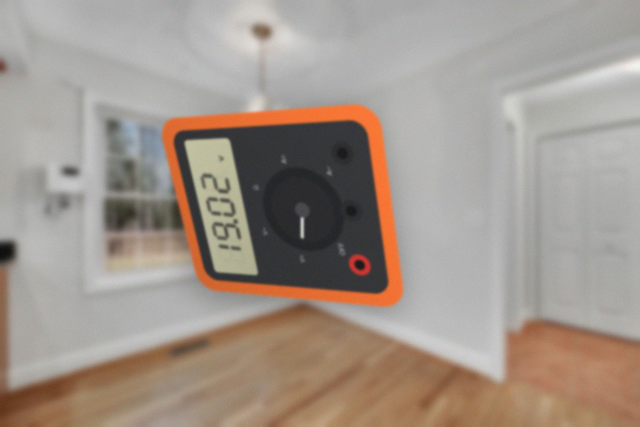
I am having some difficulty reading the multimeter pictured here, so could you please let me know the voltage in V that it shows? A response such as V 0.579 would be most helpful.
V 19.02
